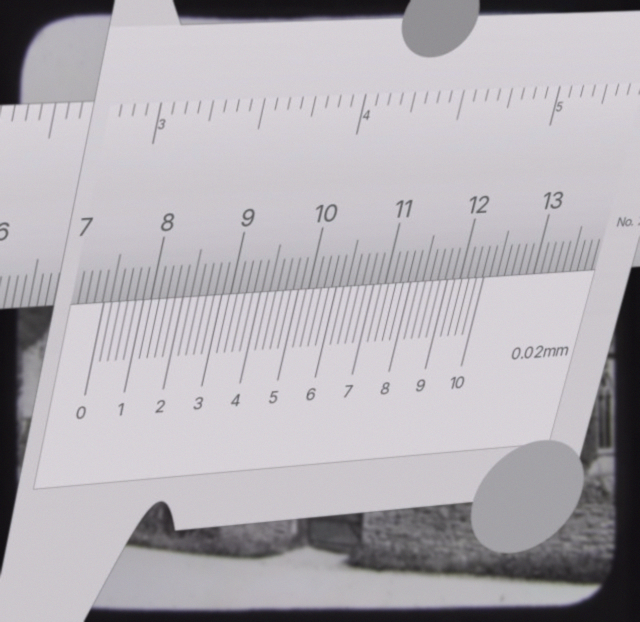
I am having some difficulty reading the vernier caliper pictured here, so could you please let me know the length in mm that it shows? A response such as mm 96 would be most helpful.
mm 74.2
